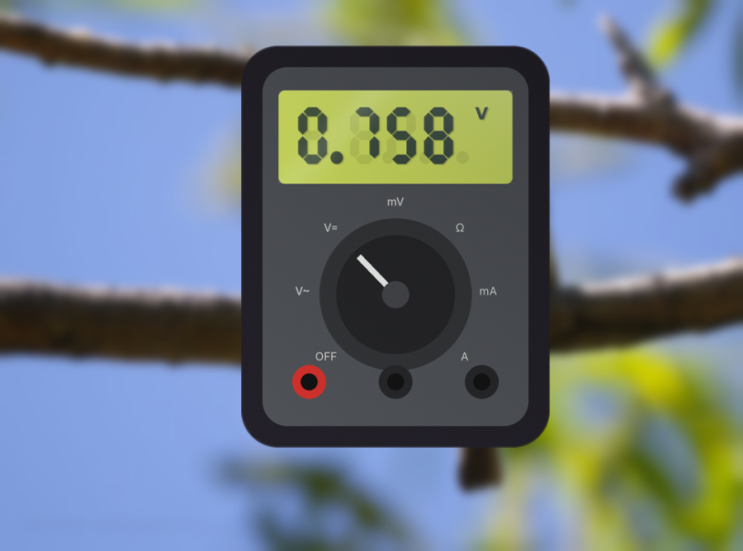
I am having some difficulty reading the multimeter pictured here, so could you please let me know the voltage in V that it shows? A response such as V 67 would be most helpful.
V 0.758
